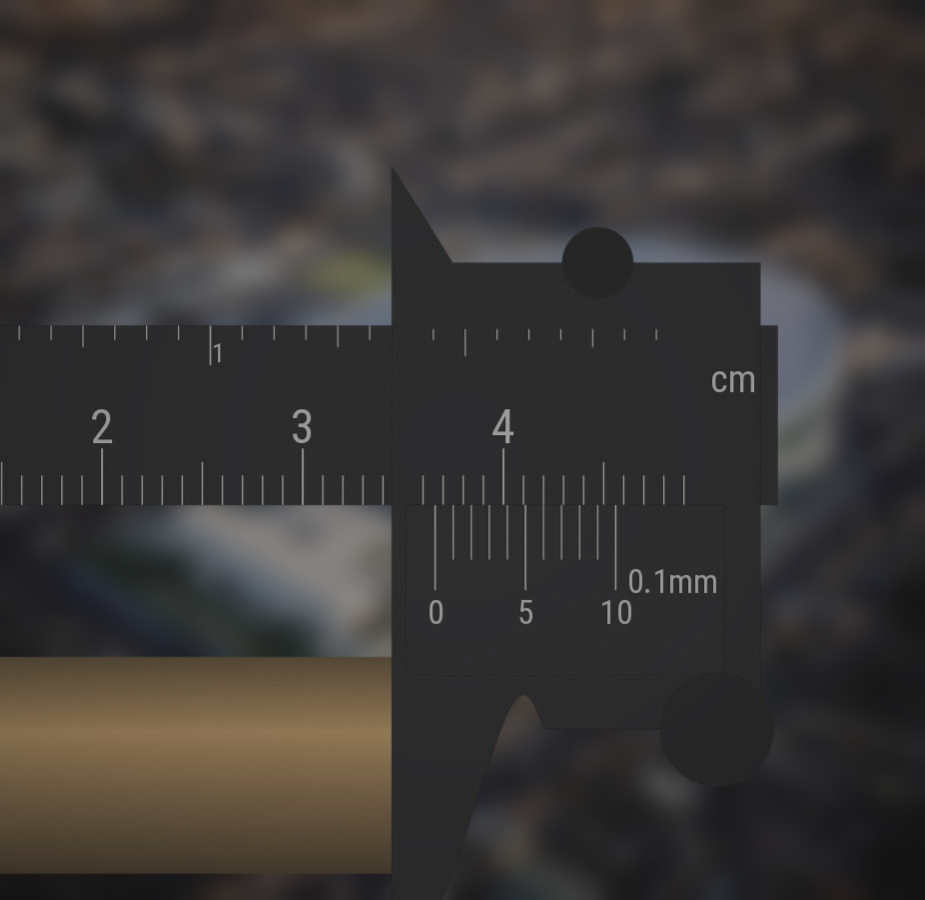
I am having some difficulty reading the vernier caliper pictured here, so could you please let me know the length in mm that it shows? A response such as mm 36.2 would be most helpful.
mm 36.6
